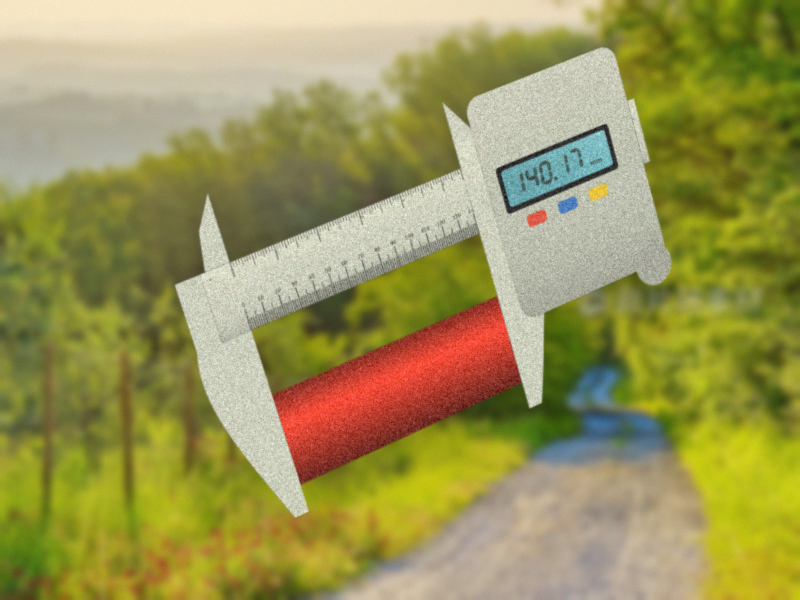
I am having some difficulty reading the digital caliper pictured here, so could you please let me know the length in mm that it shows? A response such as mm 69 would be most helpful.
mm 140.17
